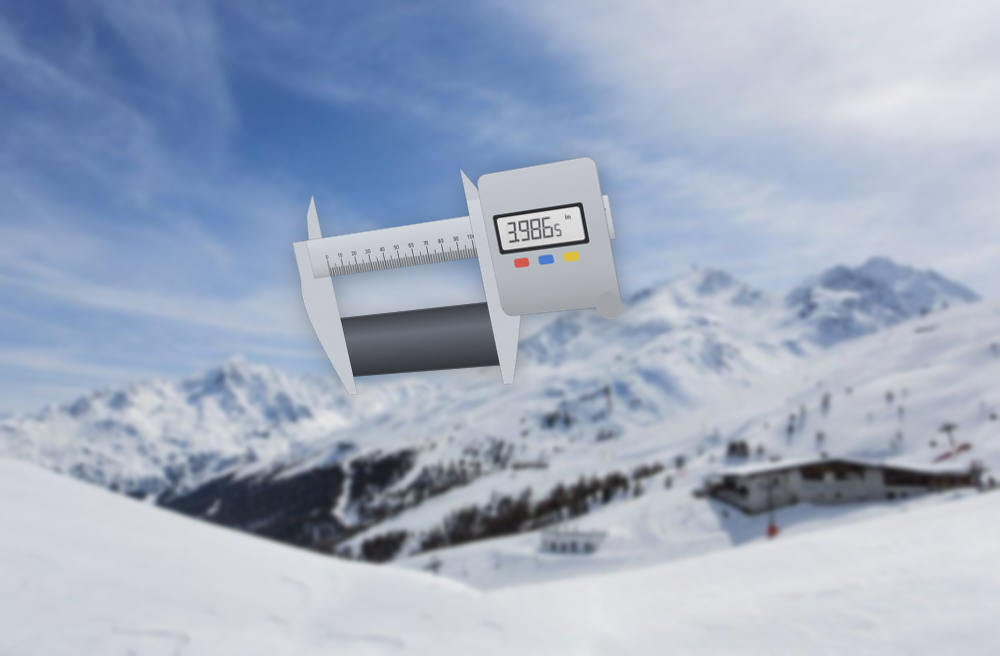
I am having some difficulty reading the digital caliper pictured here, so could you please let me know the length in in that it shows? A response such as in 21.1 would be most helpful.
in 3.9865
